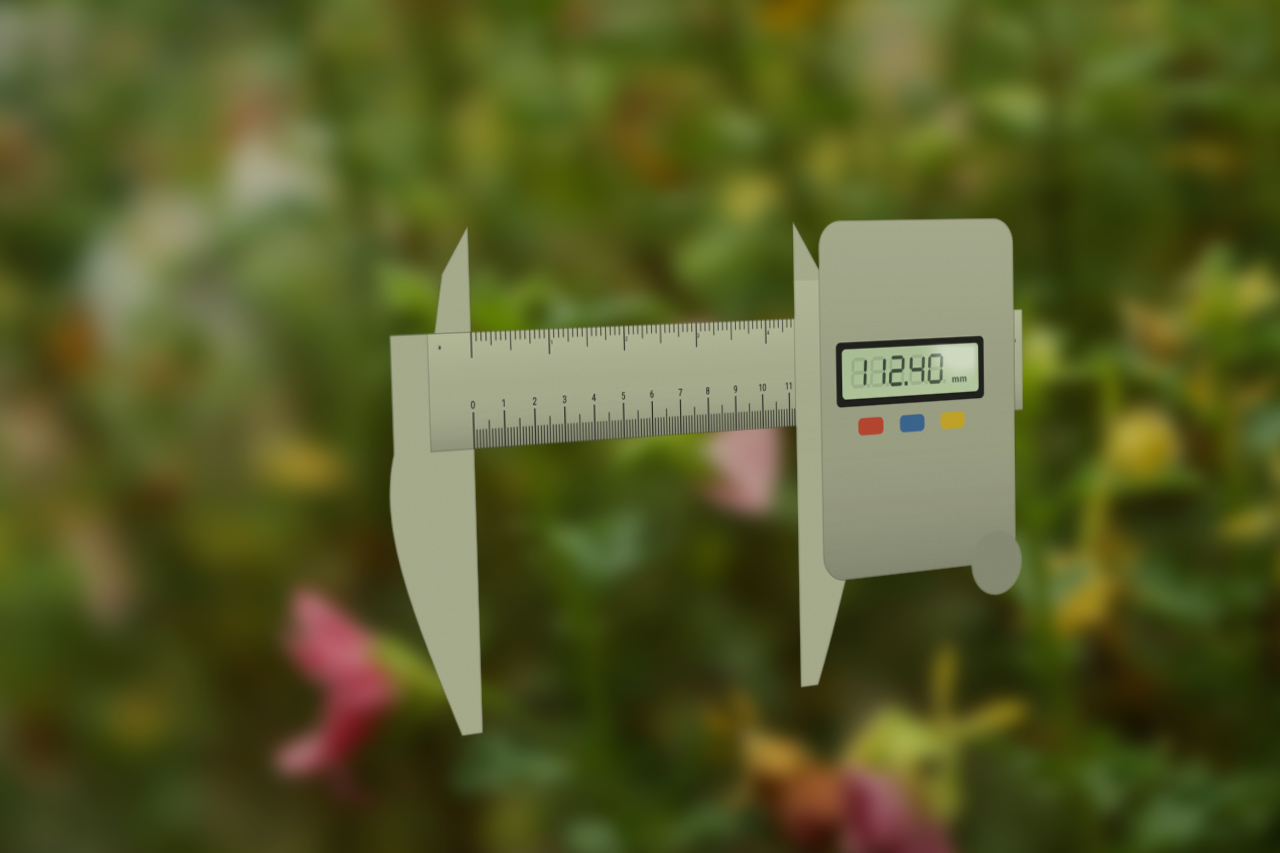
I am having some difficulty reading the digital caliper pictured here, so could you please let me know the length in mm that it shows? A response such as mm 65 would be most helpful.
mm 112.40
